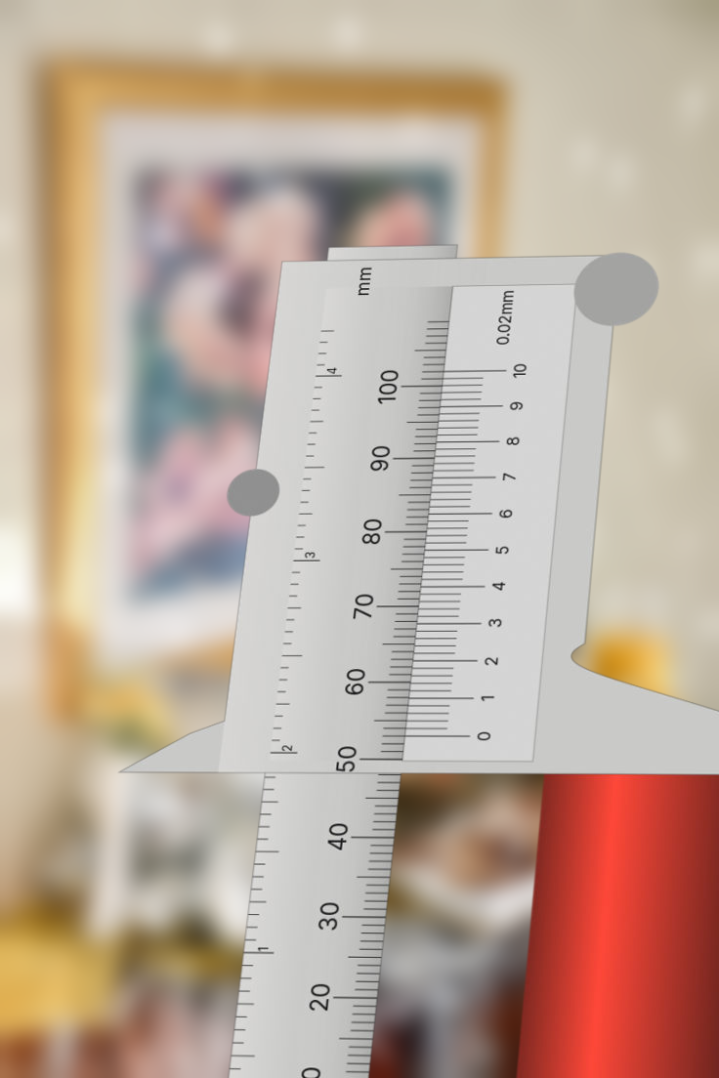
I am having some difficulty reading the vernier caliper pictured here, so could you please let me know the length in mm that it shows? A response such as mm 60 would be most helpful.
mm 53.0
